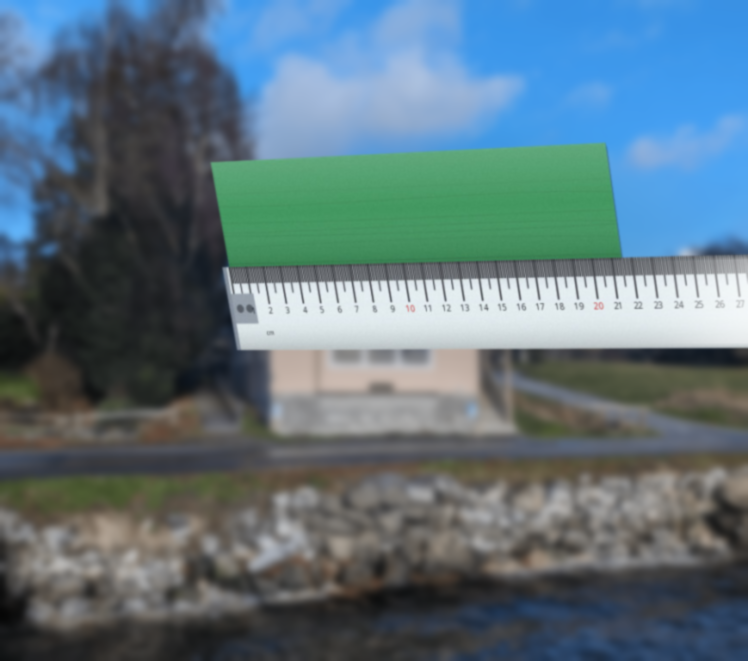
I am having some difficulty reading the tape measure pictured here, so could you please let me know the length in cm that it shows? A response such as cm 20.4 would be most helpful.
cm 21.5
